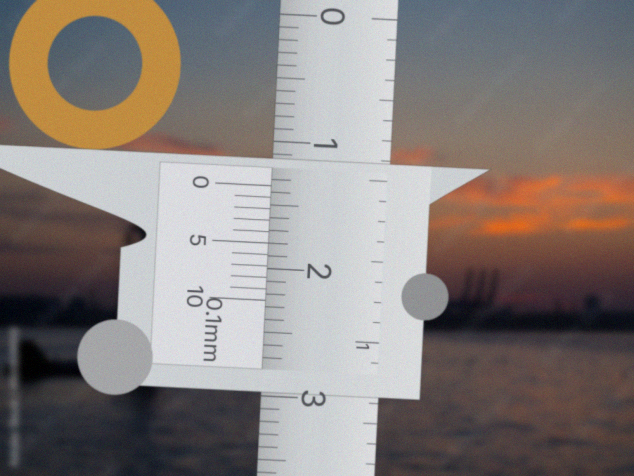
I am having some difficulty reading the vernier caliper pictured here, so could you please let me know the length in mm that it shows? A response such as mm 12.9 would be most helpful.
mm 13.5
